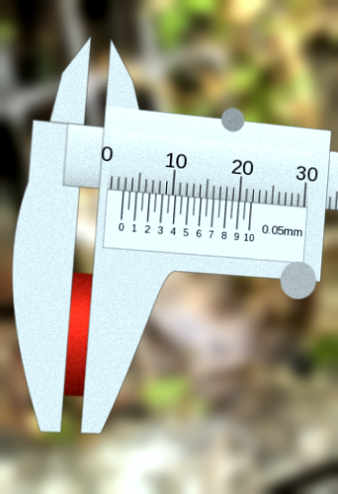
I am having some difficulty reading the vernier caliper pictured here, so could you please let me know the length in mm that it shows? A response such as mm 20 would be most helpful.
mm 2.8
